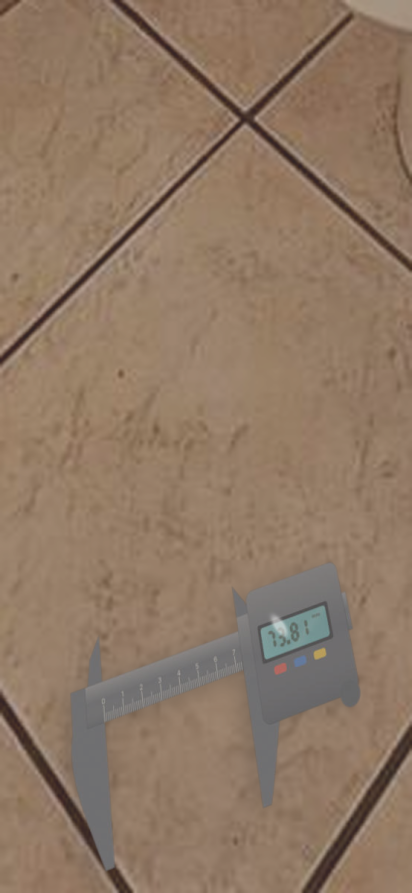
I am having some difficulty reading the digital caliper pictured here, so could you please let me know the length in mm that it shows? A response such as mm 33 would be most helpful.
mm 73.81
